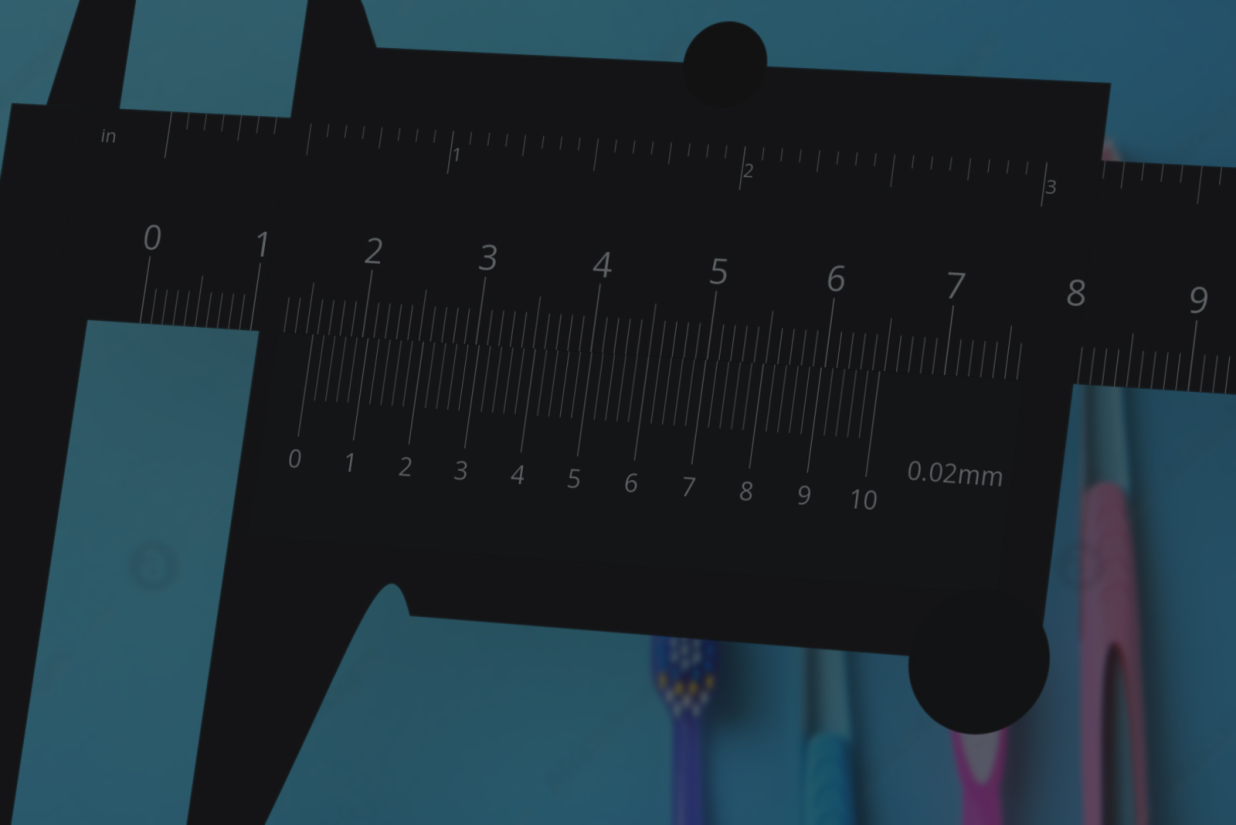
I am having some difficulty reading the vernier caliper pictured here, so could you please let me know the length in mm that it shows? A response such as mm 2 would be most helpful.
mm 15.6
